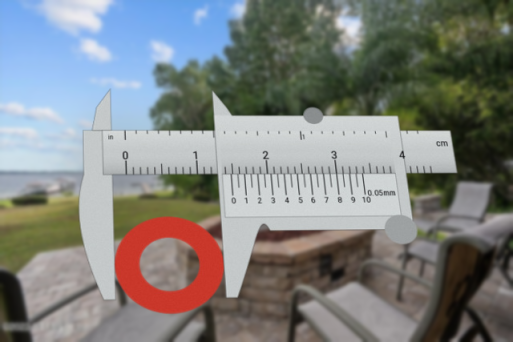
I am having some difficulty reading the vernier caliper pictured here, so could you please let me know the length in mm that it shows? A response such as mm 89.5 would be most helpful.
mm 14.8
